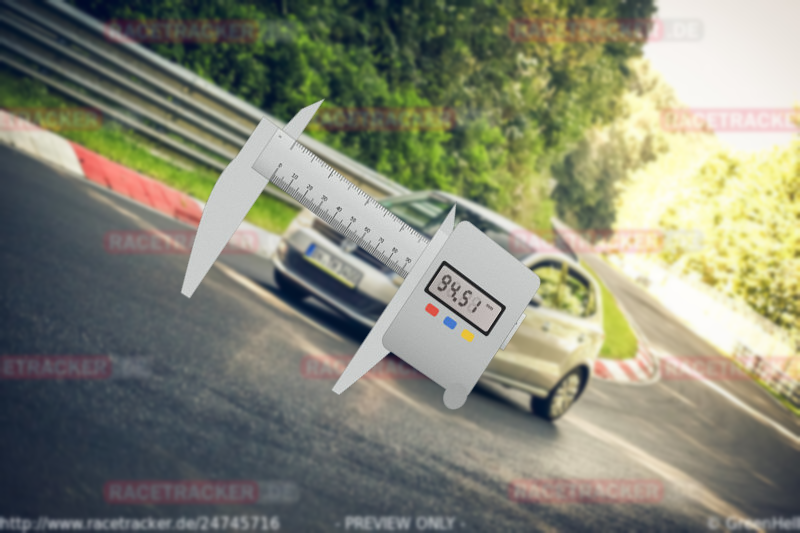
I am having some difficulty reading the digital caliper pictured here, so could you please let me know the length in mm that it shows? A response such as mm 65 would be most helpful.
mm 94.51
